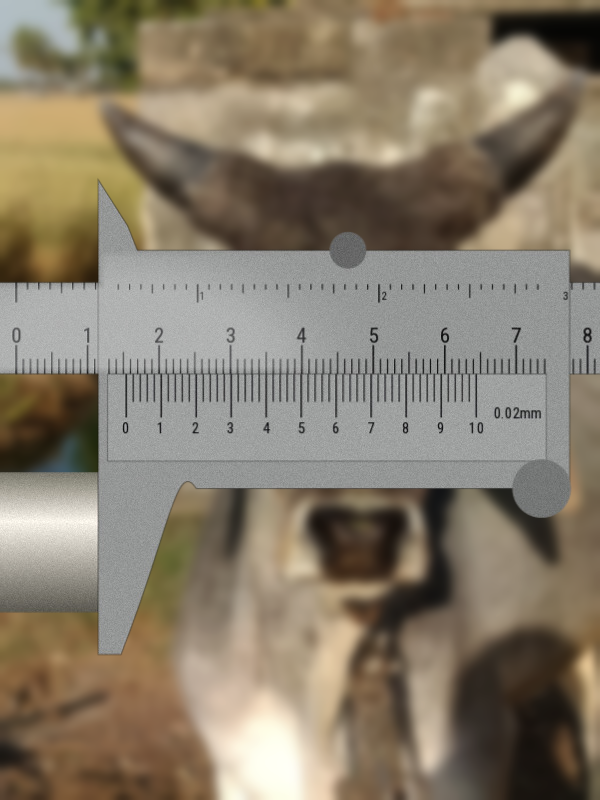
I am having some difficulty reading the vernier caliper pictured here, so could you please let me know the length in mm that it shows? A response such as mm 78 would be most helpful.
mm 15.4
